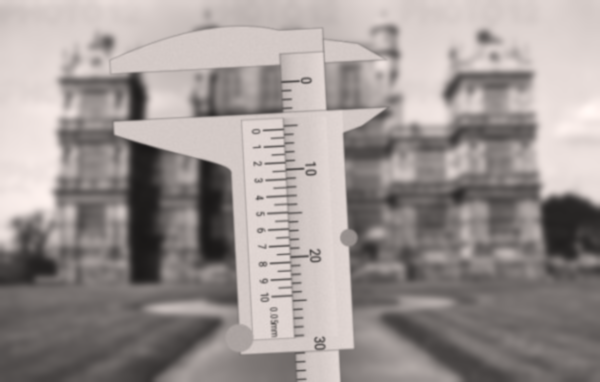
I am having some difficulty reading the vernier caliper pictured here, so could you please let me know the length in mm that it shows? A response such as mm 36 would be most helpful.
mm 5.4
